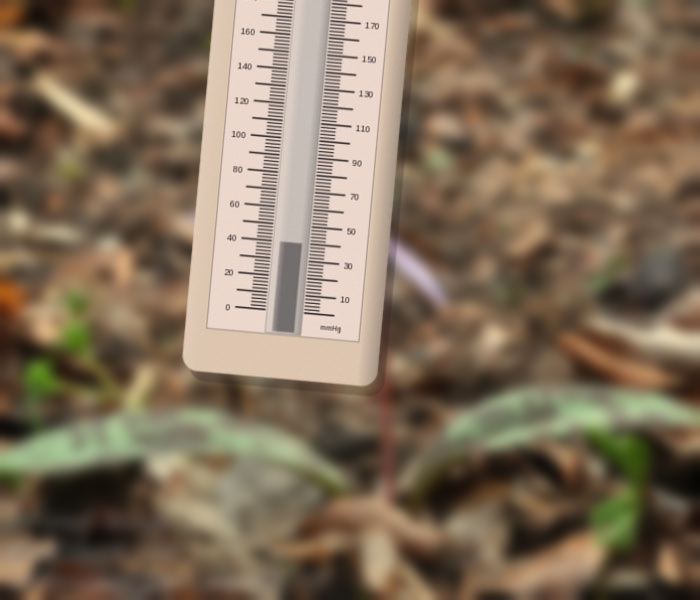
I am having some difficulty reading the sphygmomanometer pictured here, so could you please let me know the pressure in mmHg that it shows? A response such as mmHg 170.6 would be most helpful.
mmHg 40
